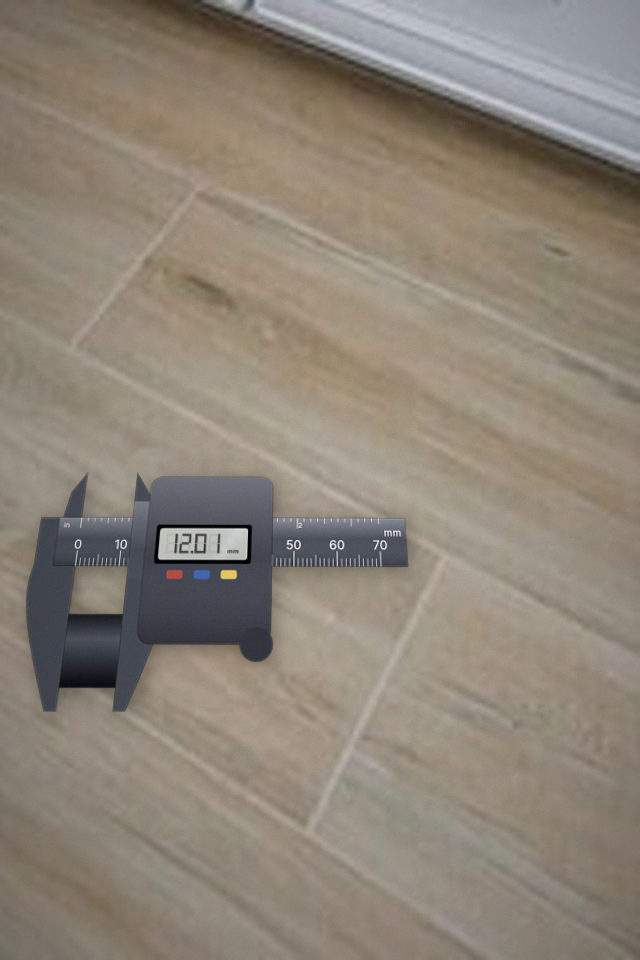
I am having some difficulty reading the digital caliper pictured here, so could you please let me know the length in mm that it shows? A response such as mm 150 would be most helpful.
mm 12.01
